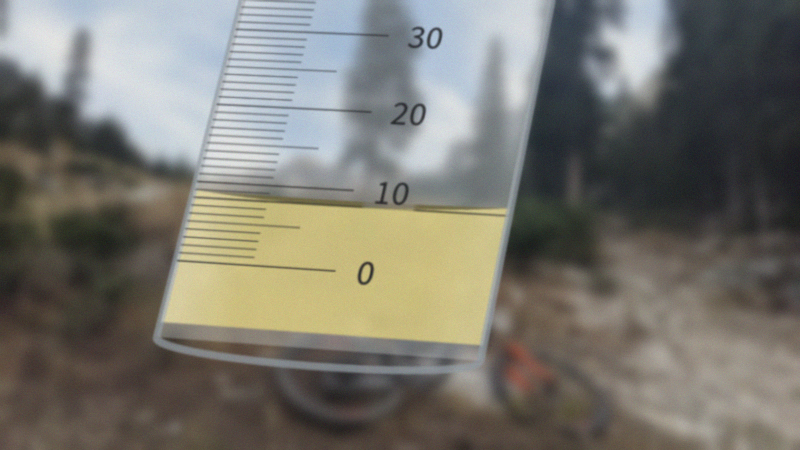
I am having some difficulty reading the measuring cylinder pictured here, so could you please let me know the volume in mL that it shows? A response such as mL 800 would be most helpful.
mL 8
